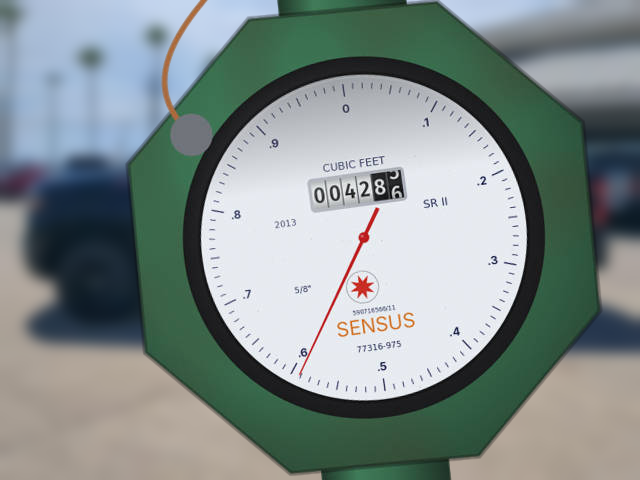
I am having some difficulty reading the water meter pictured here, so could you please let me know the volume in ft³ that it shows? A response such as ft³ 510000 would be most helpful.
ft³ 4285.59
